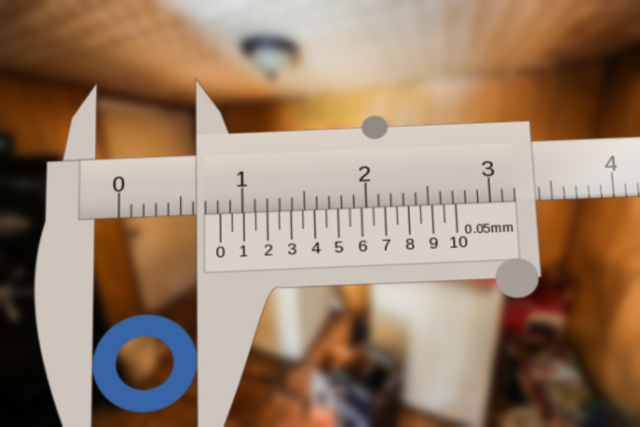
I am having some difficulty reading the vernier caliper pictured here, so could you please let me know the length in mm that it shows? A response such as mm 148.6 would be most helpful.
mm 8.2
